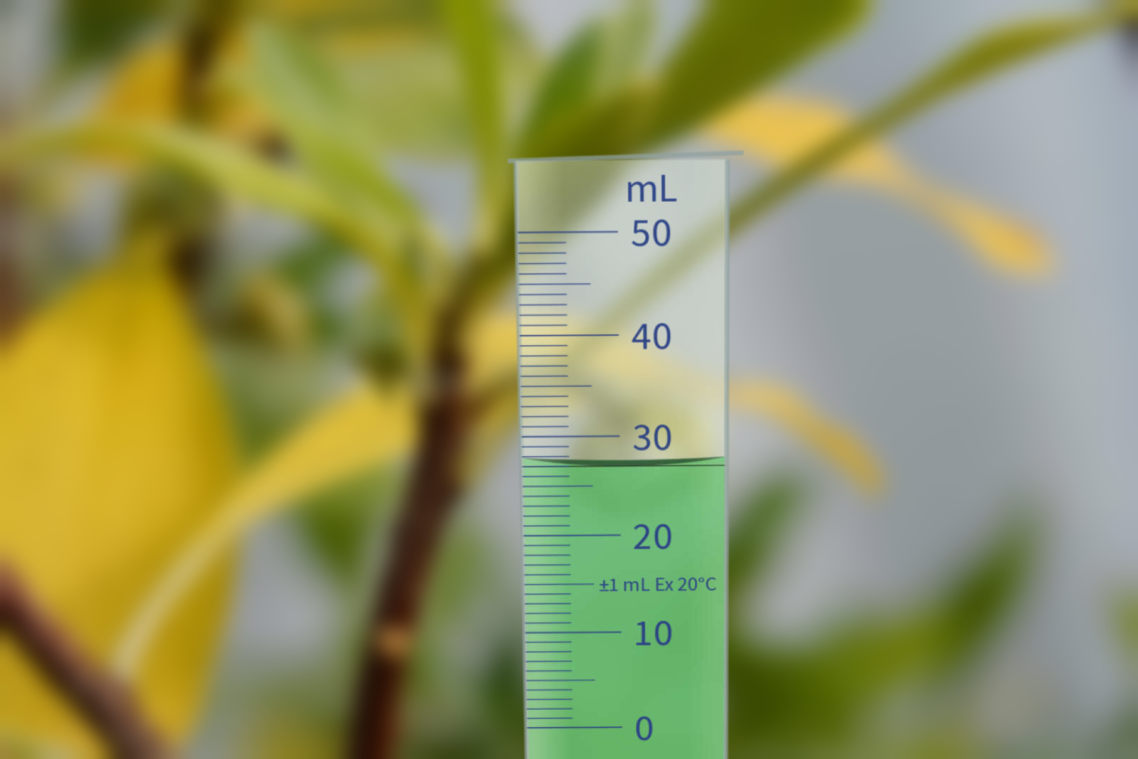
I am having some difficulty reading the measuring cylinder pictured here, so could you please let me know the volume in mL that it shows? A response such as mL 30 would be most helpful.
mL 27
